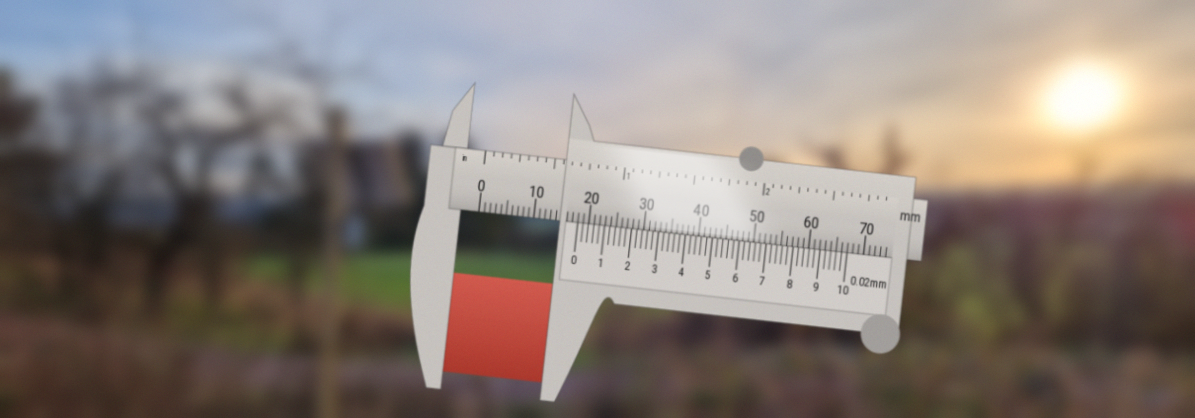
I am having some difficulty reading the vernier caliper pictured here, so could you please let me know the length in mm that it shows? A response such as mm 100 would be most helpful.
mm 18.0
